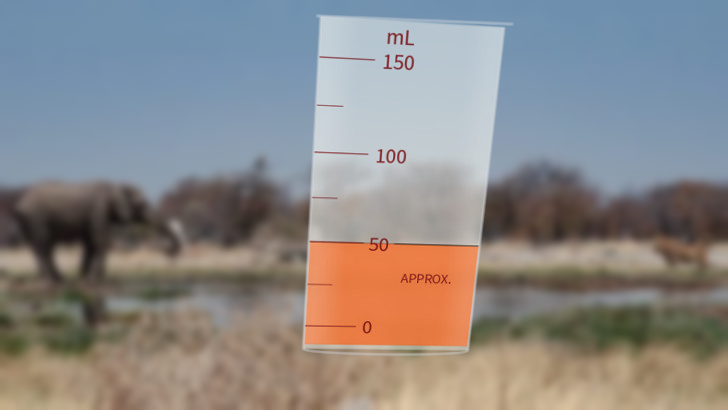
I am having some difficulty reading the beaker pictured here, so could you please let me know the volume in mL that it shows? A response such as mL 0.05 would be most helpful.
mL 50
